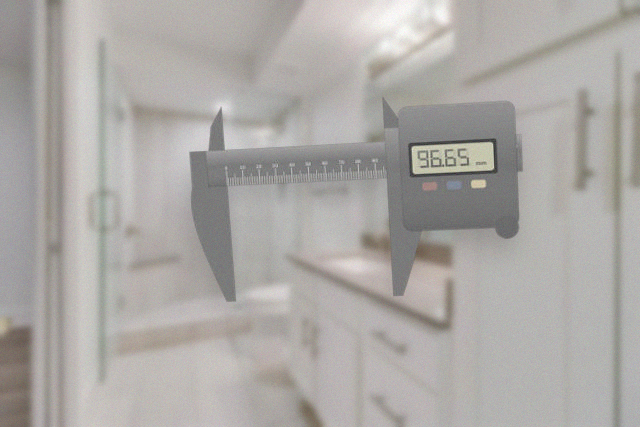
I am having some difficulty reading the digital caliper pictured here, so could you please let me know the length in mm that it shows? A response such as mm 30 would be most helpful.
mm 96.65
